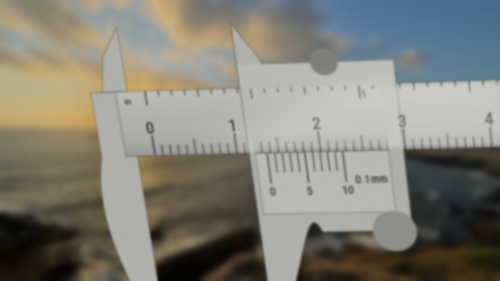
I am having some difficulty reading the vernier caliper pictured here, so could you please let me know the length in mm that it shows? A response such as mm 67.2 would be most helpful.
mm 13.6
